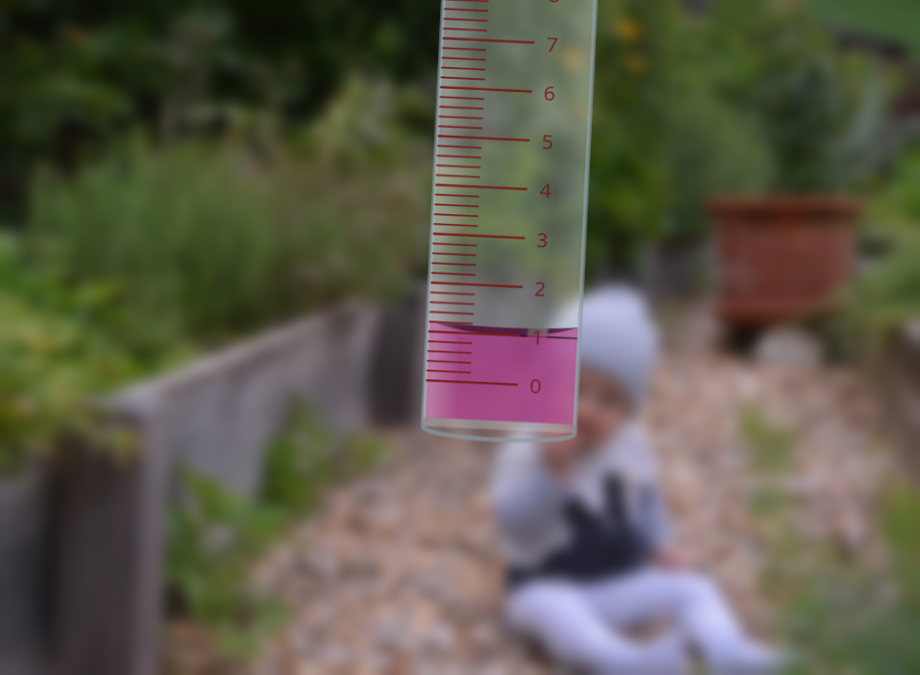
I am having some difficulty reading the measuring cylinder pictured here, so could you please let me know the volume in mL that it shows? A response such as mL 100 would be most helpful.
mL 1
